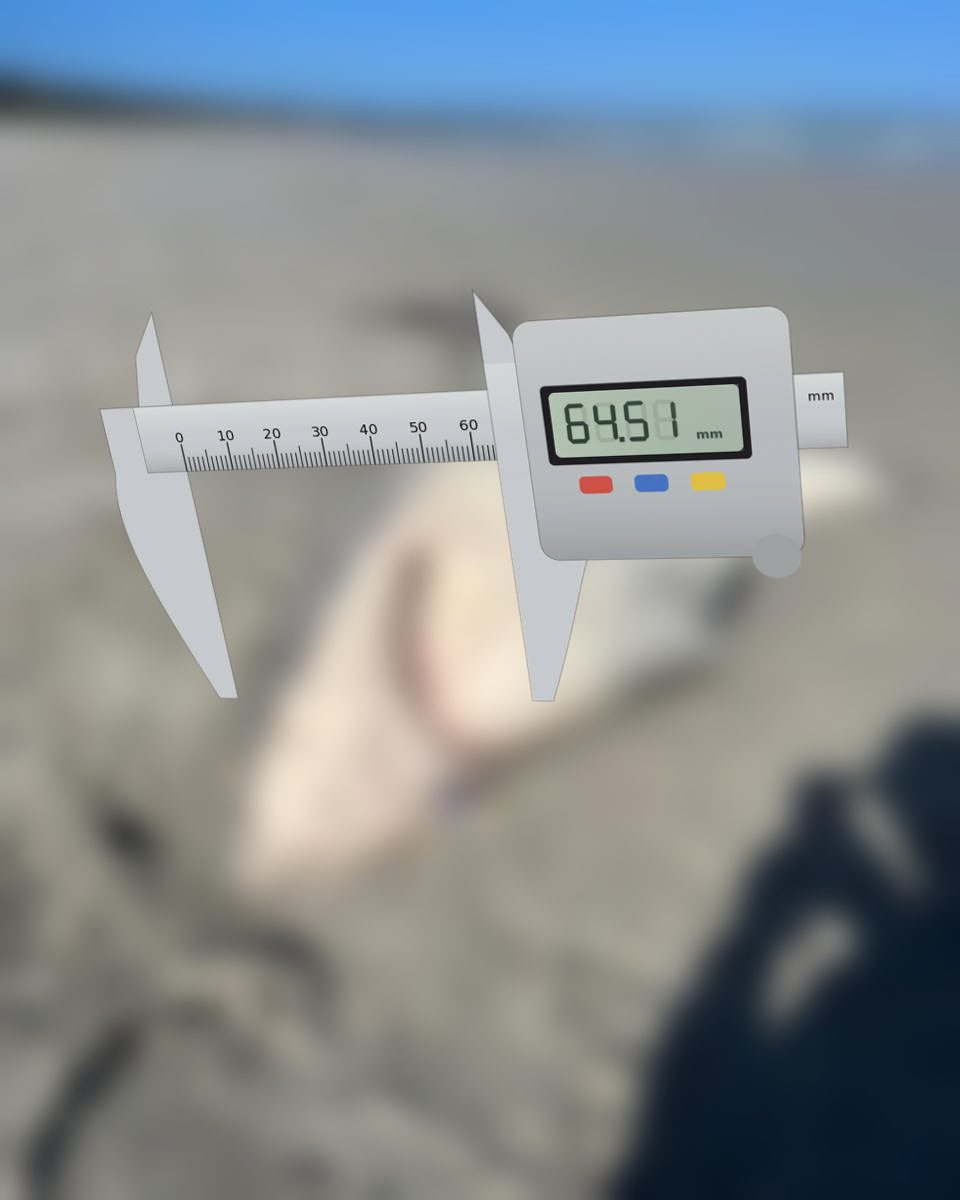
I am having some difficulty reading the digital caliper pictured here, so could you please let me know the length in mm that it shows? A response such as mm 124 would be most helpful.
mm 64.51
